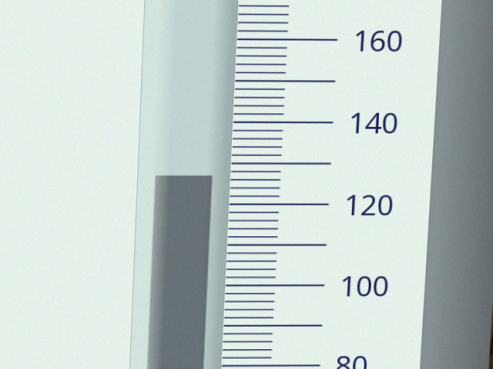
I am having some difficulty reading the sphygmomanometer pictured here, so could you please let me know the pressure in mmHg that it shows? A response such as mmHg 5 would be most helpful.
mmHg 127
